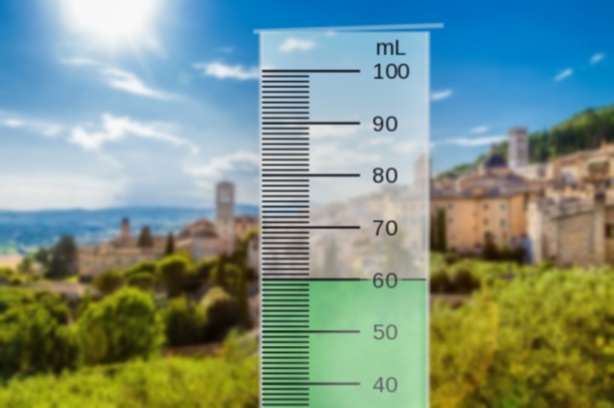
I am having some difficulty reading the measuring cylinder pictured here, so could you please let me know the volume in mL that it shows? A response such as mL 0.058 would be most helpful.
mL 60
